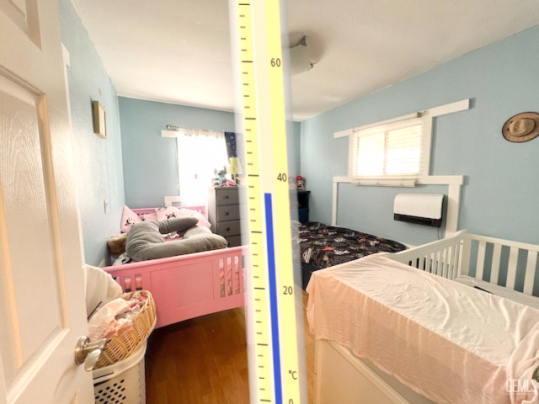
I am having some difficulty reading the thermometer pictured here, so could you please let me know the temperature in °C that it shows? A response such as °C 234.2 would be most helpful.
°C 37
